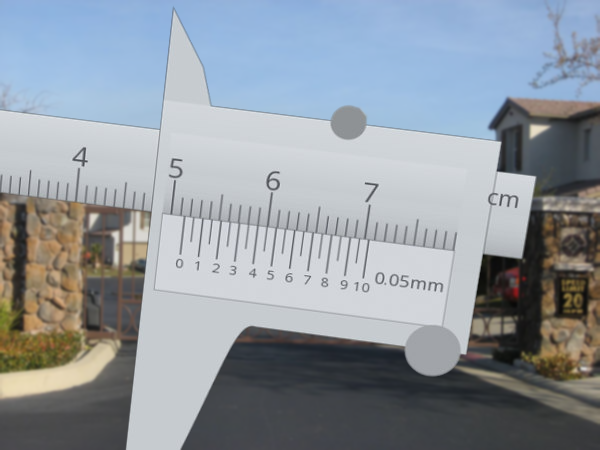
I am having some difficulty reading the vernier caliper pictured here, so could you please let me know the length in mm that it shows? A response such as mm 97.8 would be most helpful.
mm 51.4
